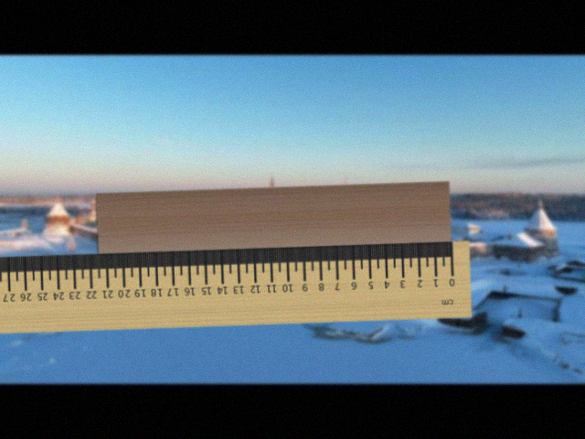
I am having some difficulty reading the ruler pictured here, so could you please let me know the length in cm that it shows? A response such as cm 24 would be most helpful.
cm 21.5
